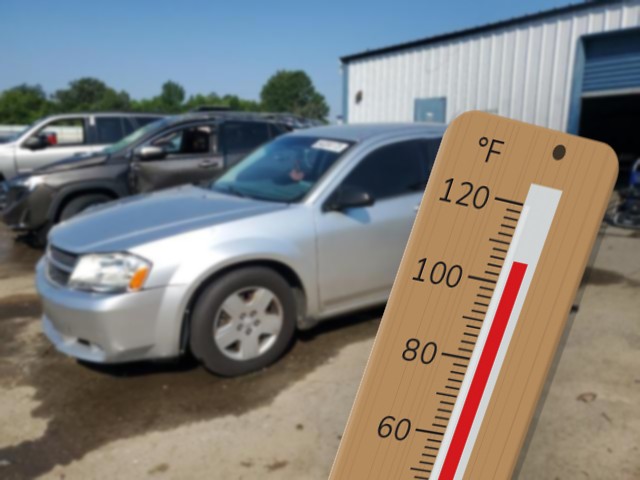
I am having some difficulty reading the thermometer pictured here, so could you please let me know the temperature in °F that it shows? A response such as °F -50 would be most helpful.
°F 106
